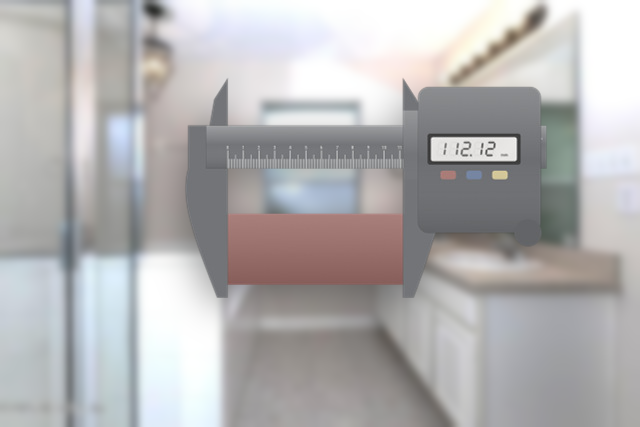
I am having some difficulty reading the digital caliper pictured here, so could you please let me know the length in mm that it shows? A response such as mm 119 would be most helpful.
mm 112.12
